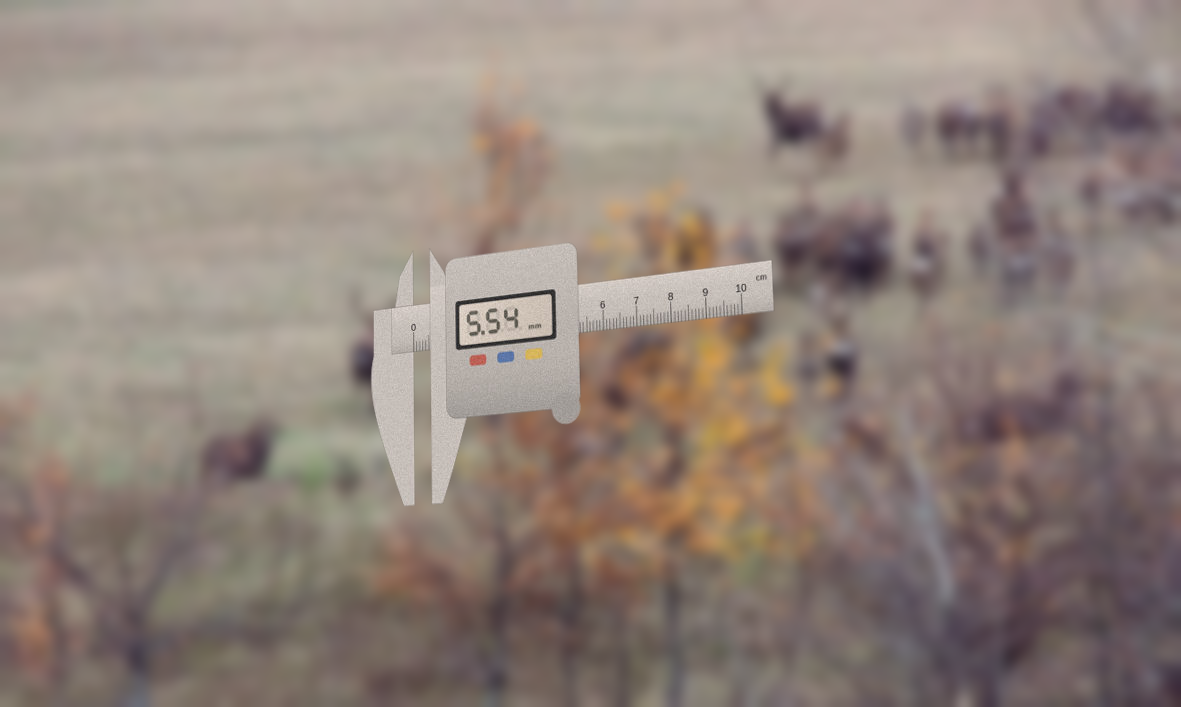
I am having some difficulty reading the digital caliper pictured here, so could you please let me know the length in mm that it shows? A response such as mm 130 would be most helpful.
mm 5.54
